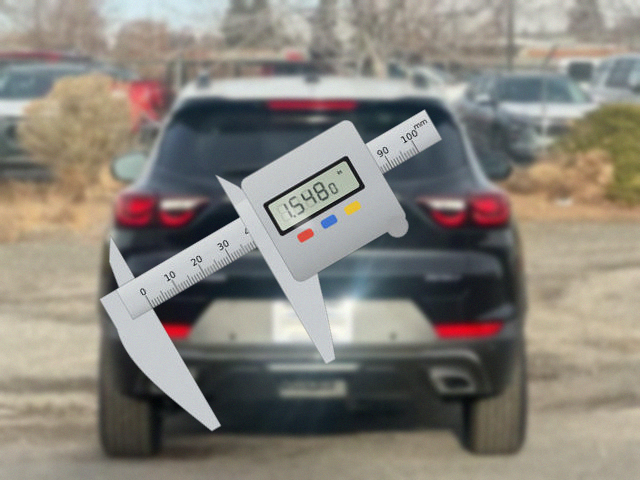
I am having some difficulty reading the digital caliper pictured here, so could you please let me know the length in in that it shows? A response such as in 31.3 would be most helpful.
in 1.5480
